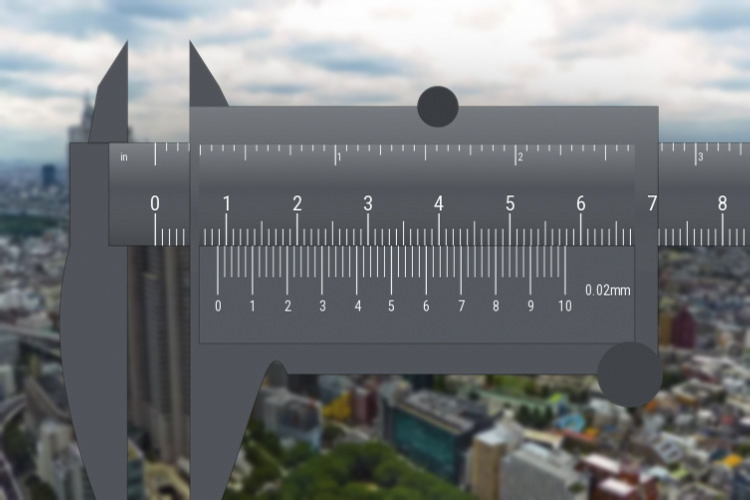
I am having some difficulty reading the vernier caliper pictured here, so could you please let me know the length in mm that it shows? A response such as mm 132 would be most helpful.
mm 8.8
